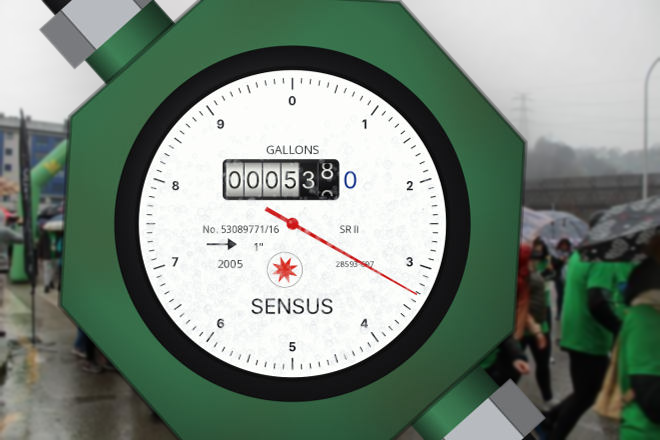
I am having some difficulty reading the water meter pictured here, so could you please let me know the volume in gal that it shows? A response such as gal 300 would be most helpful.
gal 5383.3
